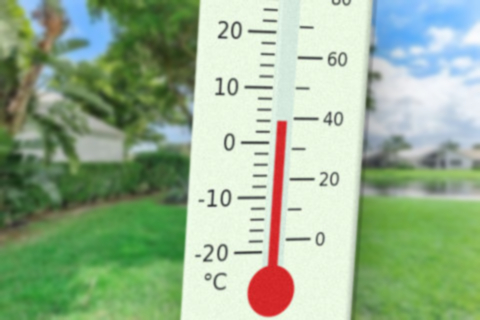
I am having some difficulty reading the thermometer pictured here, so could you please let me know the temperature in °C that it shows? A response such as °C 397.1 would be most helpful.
°C 4
